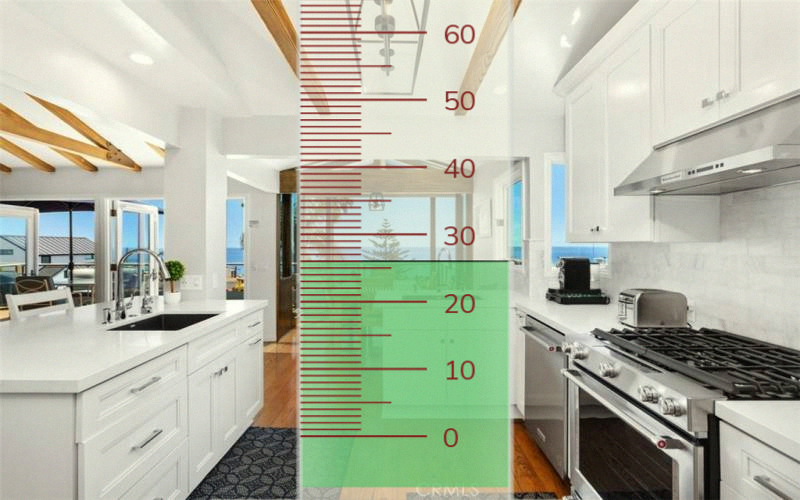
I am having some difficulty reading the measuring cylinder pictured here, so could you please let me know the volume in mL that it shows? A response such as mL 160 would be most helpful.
mL 26
